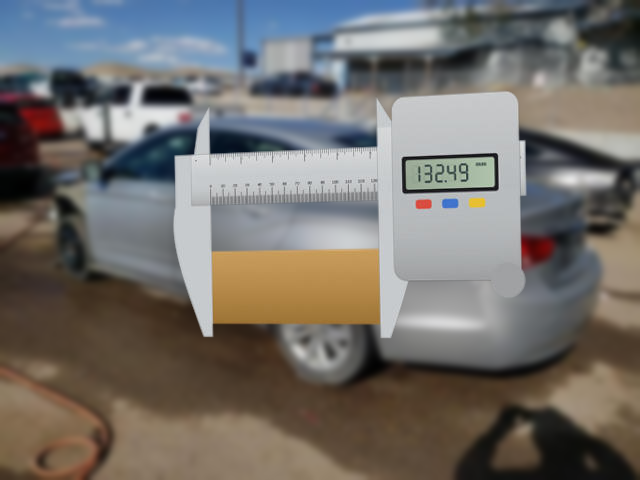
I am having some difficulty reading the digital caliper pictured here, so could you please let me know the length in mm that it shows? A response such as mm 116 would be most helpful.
mm 132.49
